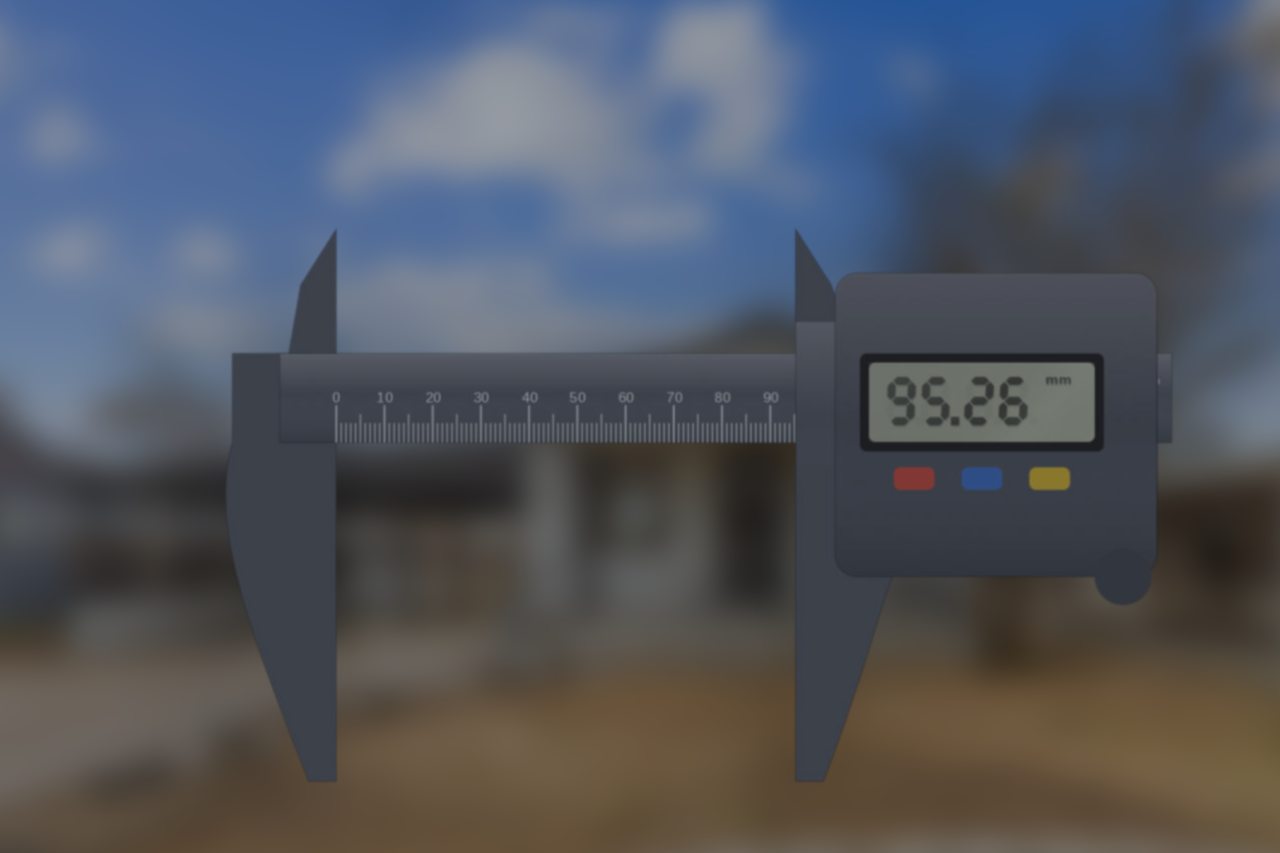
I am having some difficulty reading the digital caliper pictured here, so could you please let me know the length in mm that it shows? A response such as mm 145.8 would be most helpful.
mm 95.26
